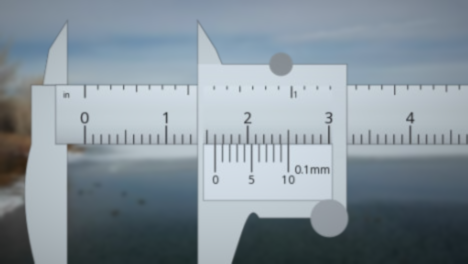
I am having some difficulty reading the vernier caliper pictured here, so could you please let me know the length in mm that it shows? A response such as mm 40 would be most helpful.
mm 16.0
